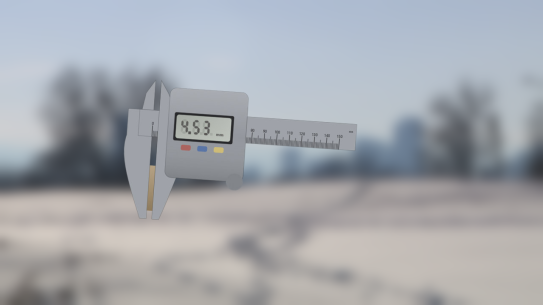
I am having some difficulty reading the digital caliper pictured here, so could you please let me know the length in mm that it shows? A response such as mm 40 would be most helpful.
mm 4.53
